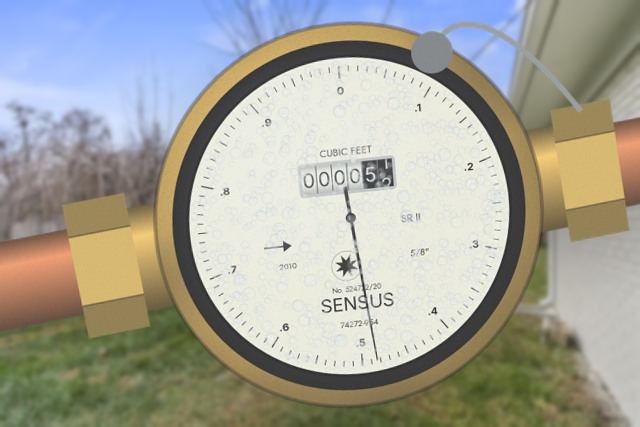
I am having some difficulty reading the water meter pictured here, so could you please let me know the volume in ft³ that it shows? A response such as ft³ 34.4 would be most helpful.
ft³ 51.48
